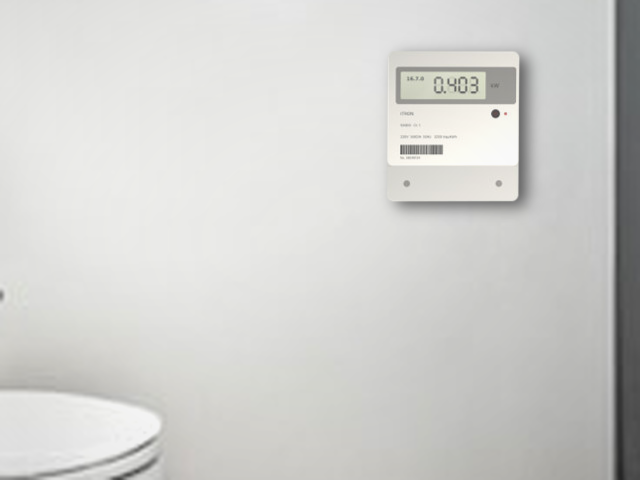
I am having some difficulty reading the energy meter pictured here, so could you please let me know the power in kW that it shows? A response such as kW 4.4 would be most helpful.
kW 0.403
